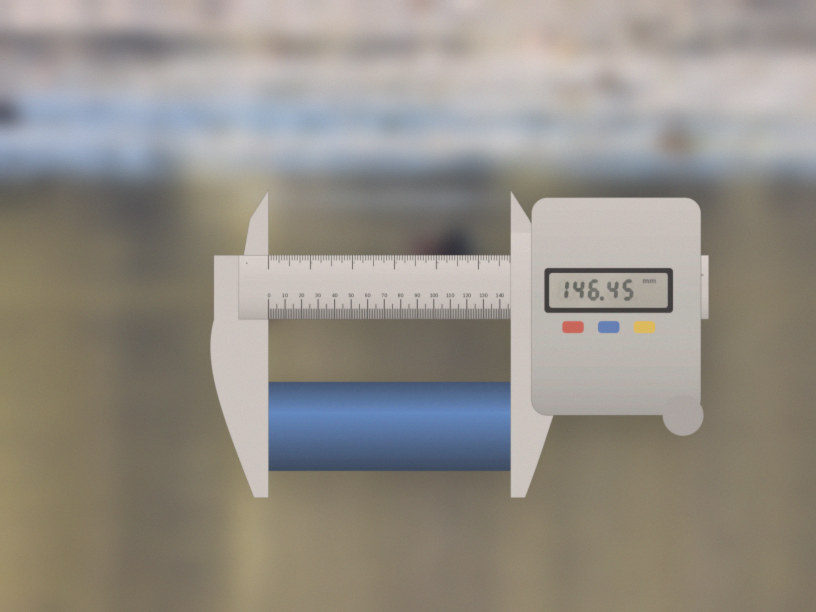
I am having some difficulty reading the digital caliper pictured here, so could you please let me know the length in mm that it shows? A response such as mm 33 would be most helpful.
mm 146.45
